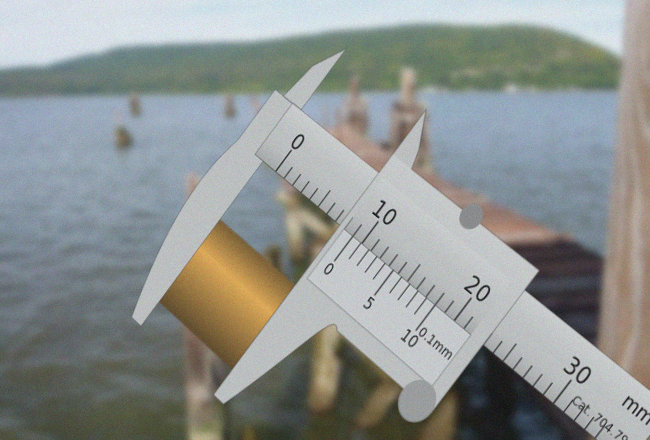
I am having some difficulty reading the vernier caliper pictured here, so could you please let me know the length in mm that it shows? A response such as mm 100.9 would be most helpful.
mm 9.0
